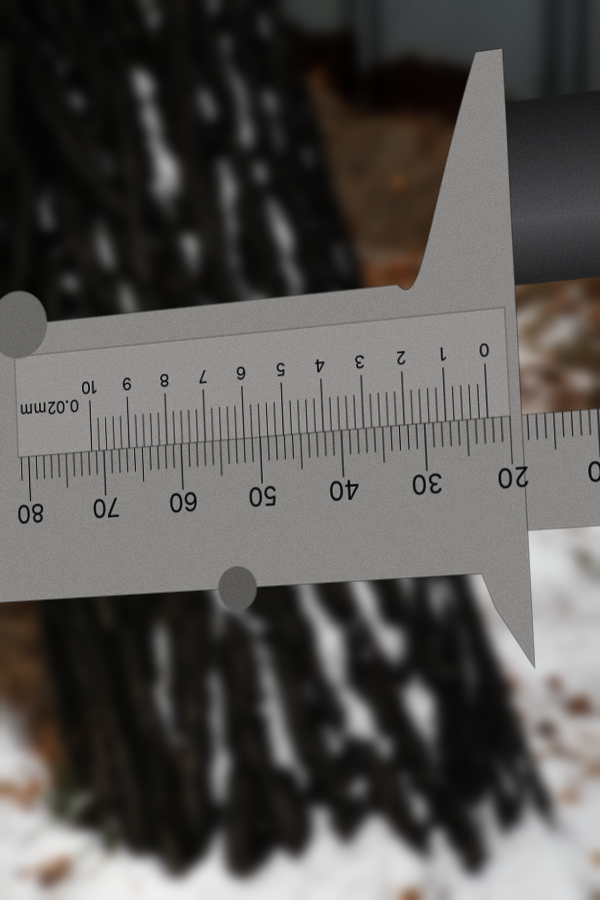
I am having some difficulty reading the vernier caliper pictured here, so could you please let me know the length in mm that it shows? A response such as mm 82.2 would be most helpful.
mm 22.6
